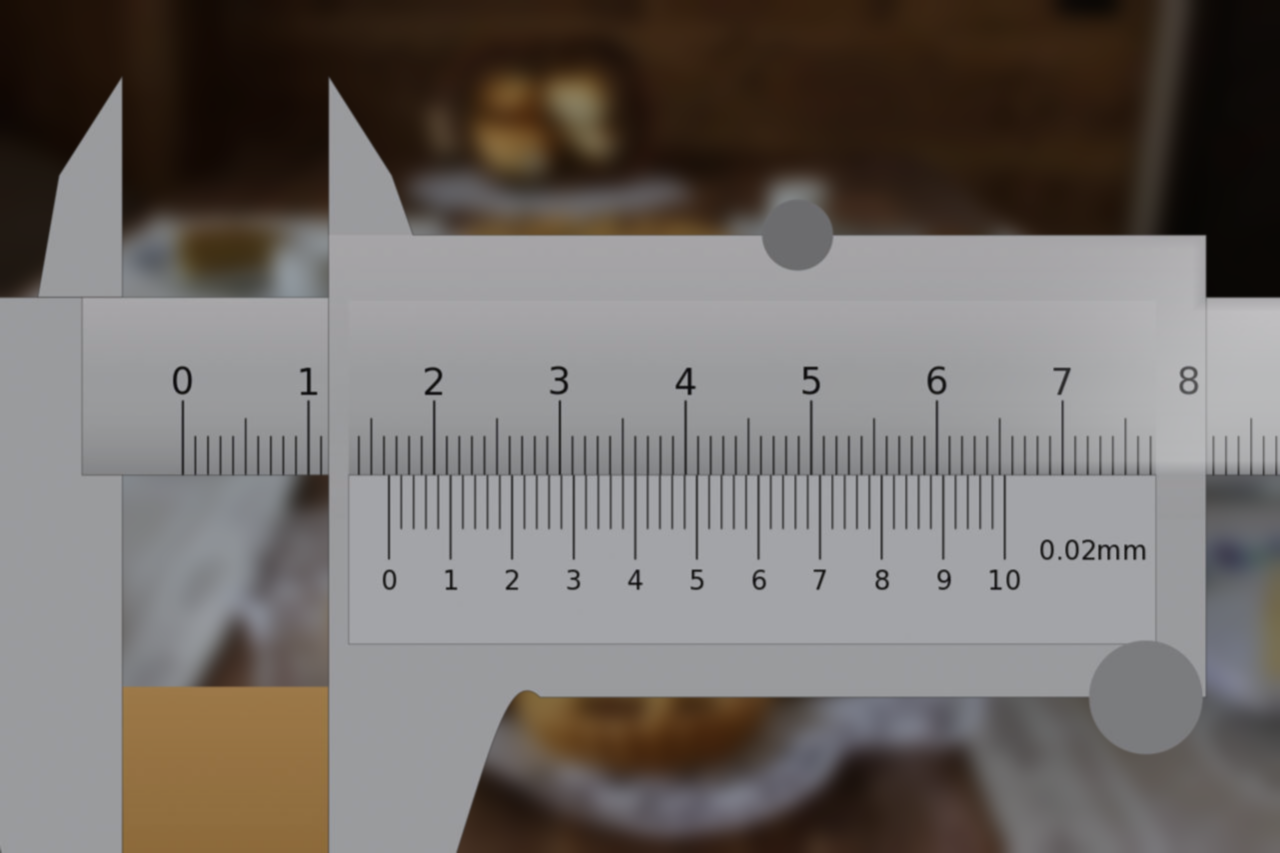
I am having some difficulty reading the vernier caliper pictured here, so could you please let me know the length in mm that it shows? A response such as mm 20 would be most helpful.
mm 16.4
